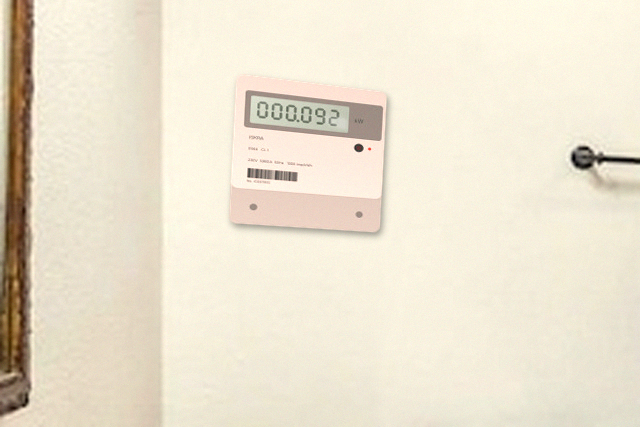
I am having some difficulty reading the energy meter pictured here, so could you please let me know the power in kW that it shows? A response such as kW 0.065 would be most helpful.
kW 0.092
